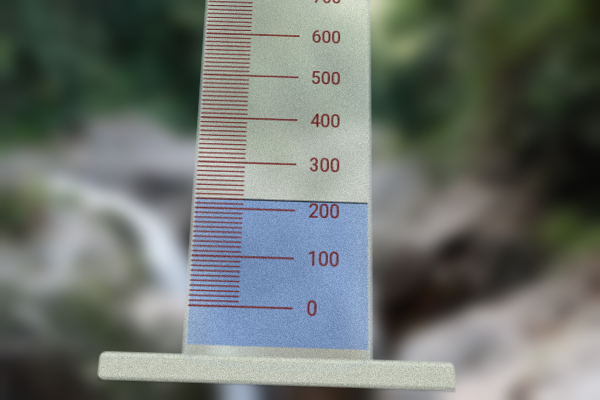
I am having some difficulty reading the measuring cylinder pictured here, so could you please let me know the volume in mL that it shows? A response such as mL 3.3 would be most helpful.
mL 220
